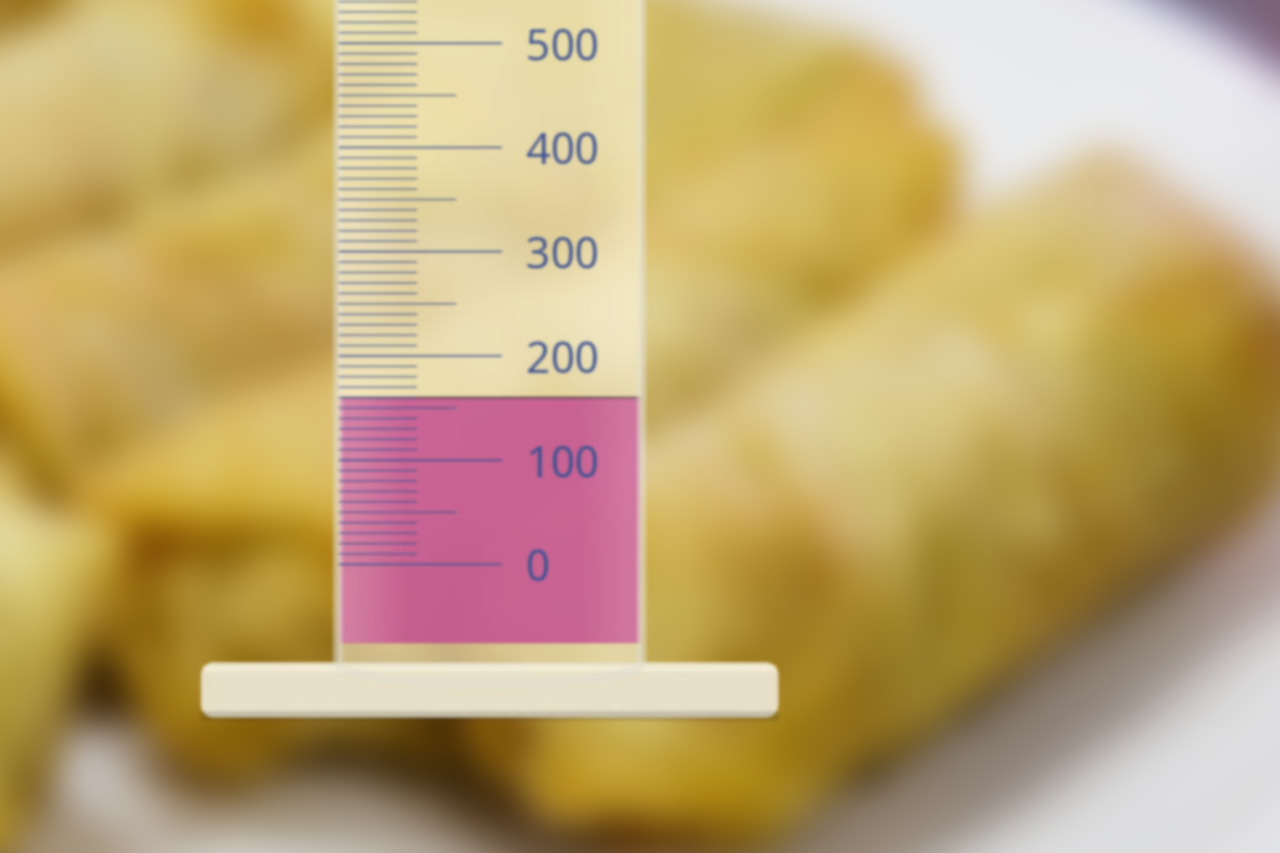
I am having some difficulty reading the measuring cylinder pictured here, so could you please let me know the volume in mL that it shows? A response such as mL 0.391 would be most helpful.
mL 160
